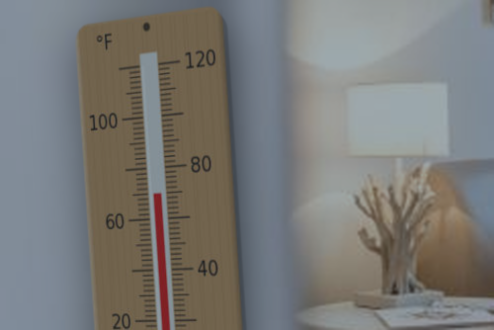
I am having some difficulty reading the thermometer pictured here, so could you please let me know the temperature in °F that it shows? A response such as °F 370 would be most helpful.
°F 70
